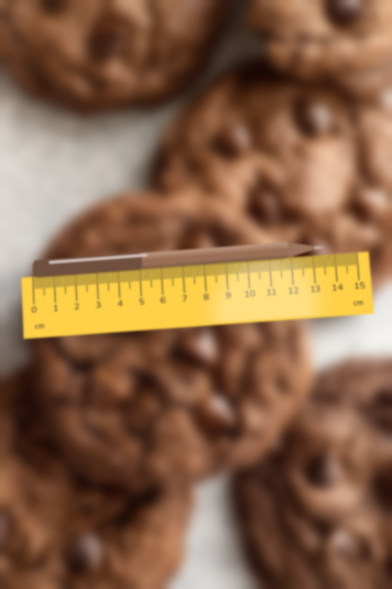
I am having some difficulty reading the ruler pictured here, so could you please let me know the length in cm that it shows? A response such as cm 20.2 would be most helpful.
cm 13.5
